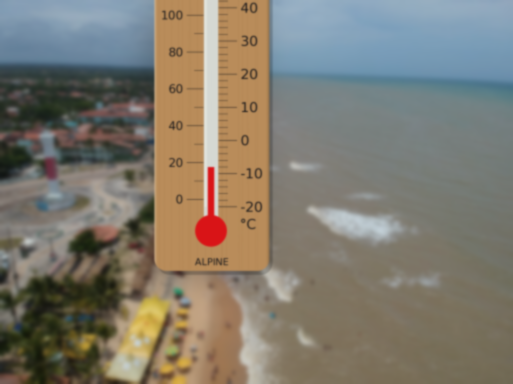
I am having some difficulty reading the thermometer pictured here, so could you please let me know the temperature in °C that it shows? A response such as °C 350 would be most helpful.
°C -8
